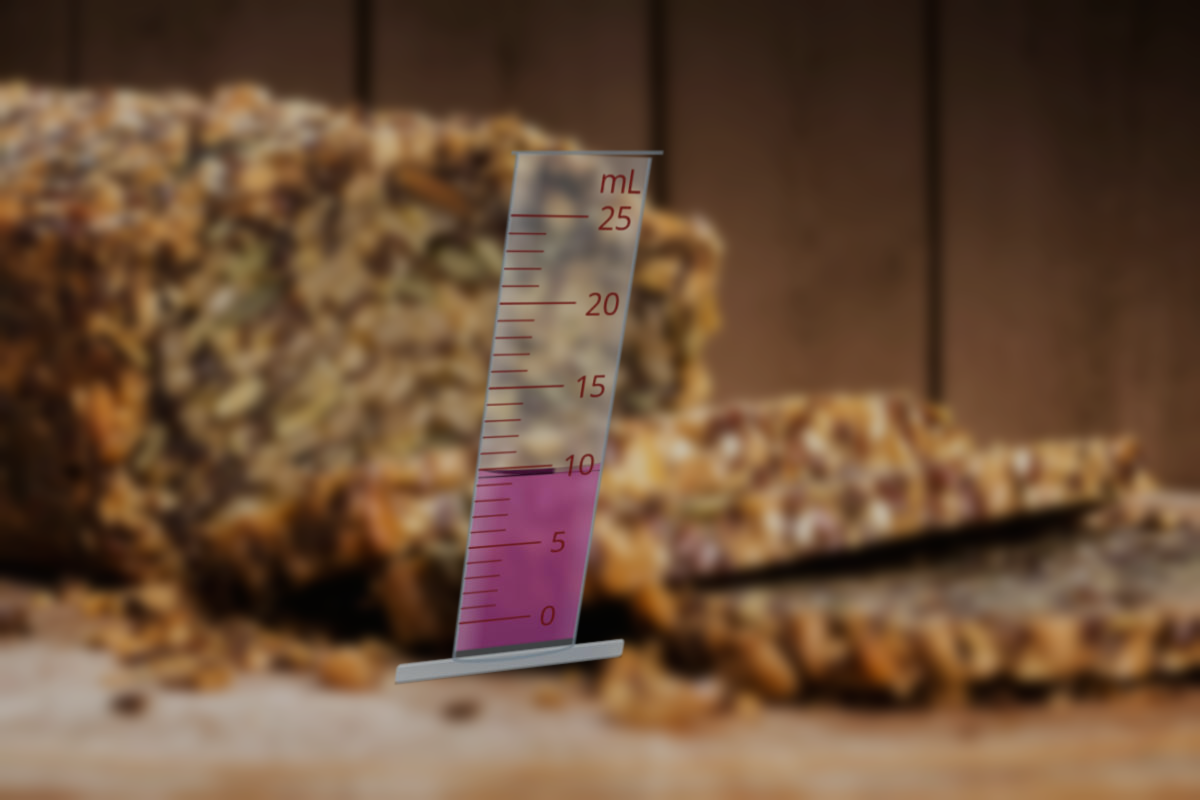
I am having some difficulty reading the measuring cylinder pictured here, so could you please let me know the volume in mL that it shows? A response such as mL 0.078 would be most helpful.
mL 9.5
